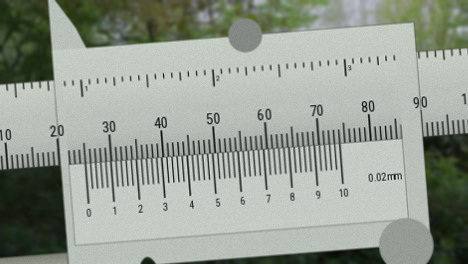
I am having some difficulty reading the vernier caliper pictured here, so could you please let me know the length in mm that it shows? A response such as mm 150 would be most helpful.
mm 25.0
